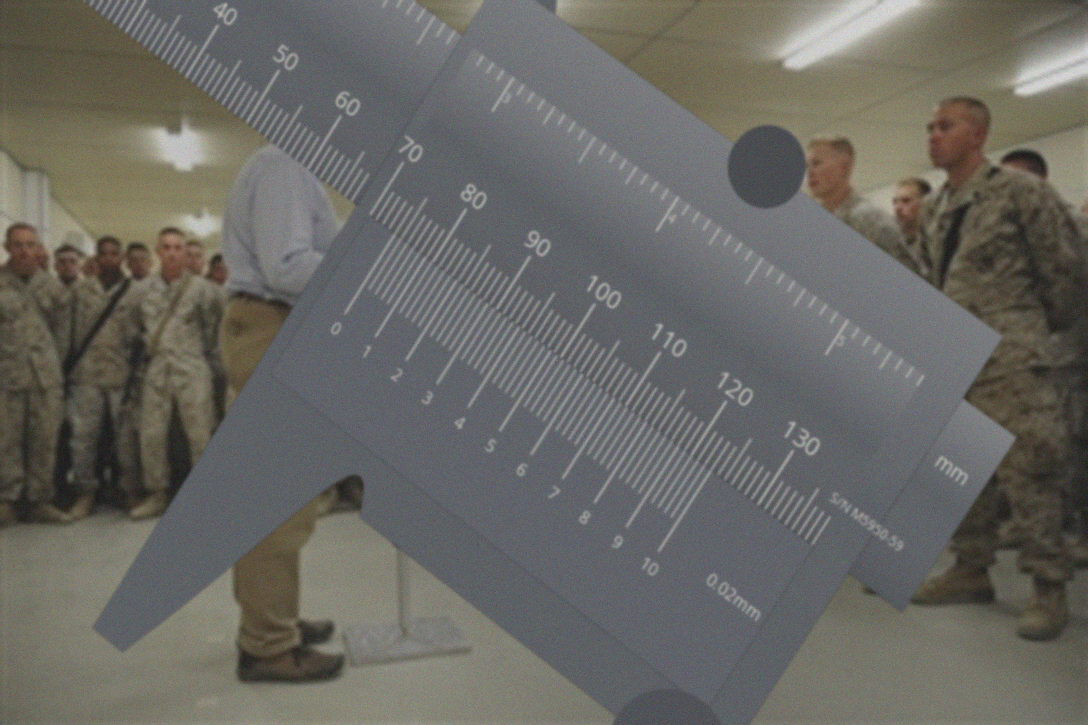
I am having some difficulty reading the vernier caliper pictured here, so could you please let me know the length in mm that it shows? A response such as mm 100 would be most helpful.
mm 74.0
